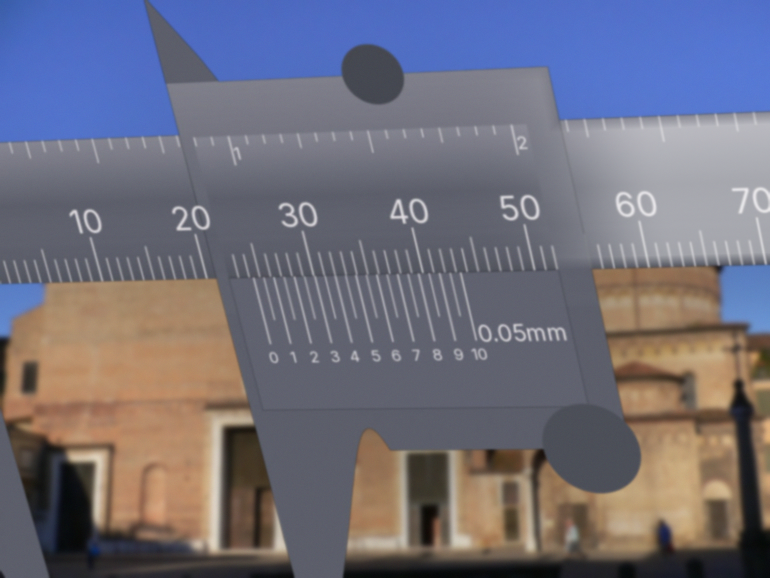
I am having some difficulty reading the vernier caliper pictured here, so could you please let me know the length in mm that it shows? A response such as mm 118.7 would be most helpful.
mm 24.4
